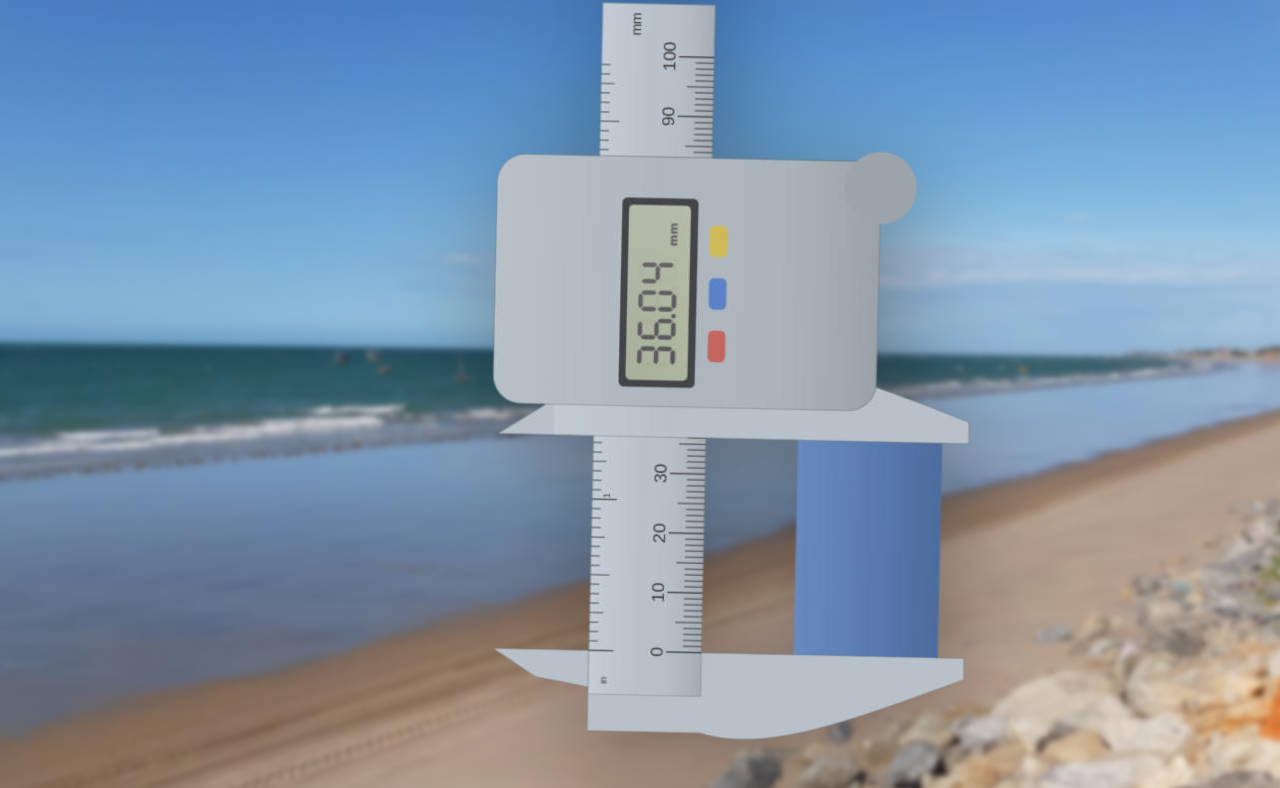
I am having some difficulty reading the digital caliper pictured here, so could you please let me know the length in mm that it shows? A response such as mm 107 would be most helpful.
mm 36.04
